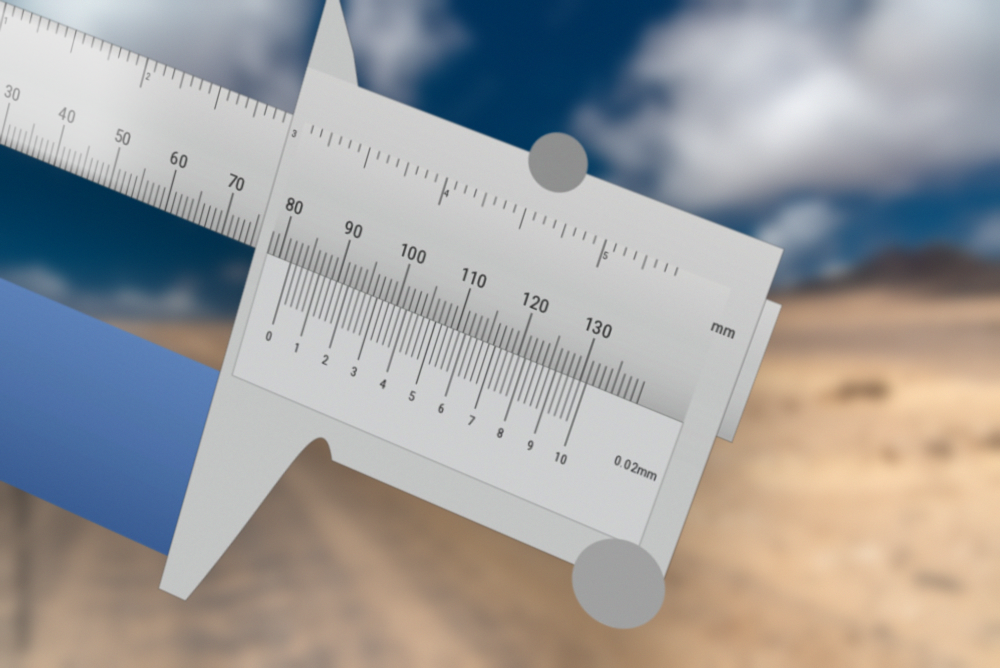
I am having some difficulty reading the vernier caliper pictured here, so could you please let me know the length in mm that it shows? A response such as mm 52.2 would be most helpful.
mm 82.0
